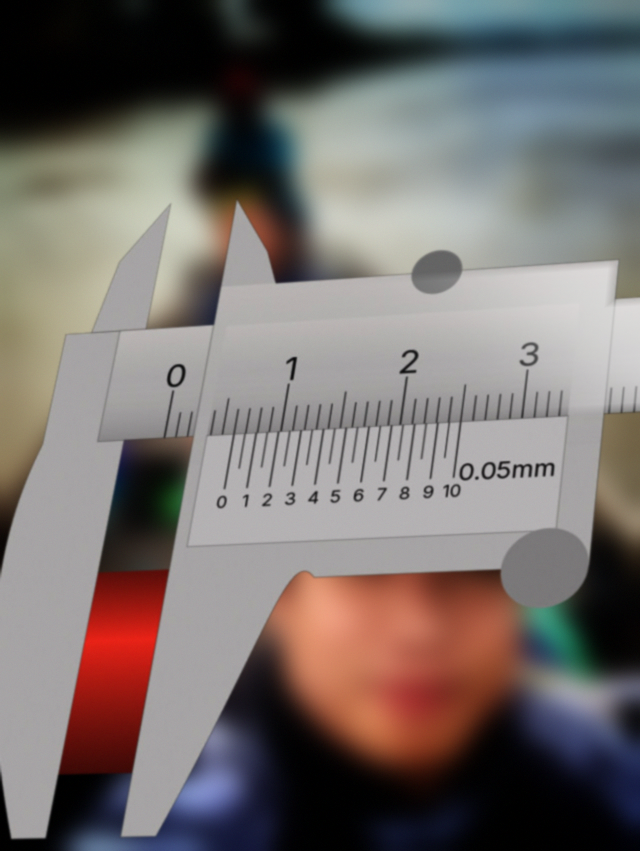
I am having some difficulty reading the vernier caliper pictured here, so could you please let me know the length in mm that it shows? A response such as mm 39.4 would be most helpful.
mm 6.0
